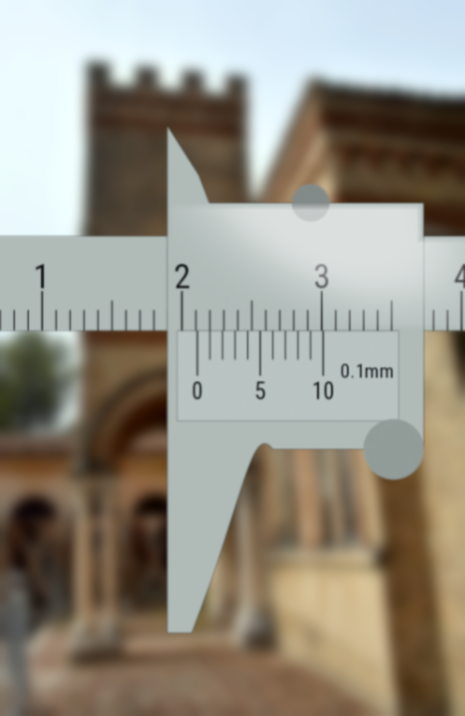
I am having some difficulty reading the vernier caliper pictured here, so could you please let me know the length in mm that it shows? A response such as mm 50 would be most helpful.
mm 21.1
